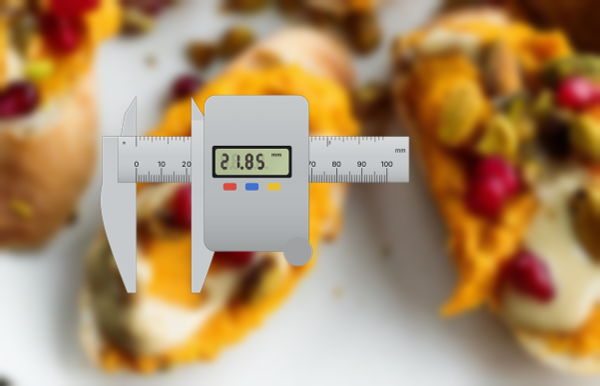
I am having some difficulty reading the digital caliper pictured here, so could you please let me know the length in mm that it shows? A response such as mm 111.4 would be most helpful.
mm 21.85
